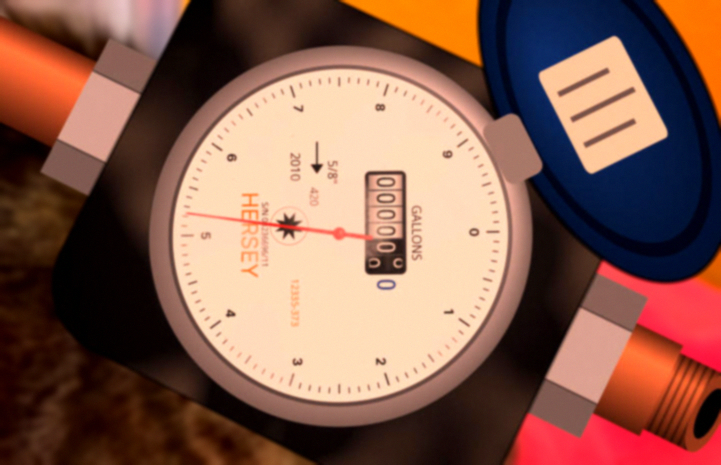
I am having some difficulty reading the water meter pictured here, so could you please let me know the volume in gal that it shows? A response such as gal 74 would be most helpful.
gal 85.2
